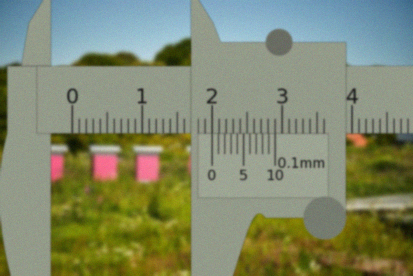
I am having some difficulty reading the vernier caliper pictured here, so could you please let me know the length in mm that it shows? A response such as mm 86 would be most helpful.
mm 20.0
